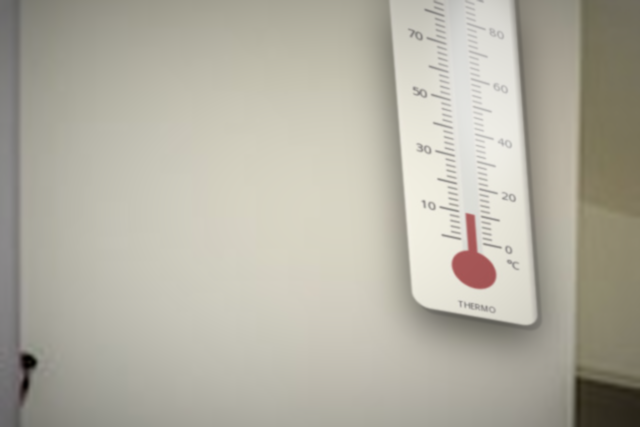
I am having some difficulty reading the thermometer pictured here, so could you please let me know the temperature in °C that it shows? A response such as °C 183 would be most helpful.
°C 10
